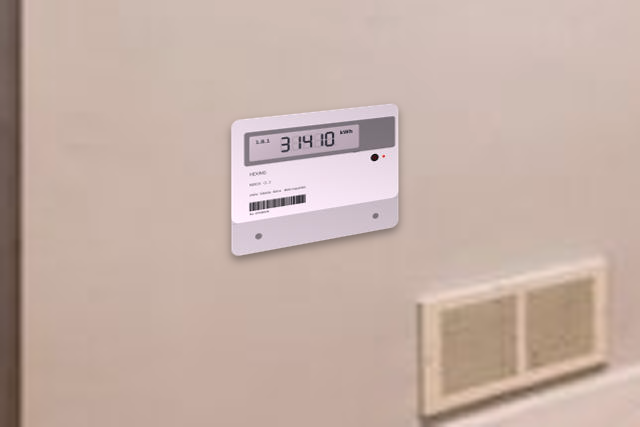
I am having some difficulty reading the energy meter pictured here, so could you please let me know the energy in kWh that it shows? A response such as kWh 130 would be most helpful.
kWh 31410
